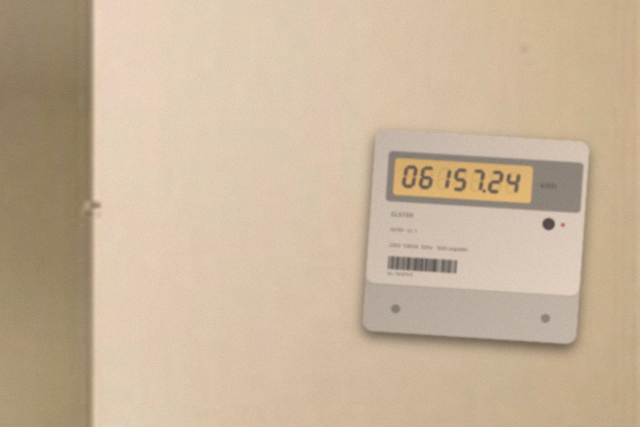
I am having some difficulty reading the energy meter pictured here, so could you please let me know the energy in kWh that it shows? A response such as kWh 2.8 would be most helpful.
kWh 6157.24
